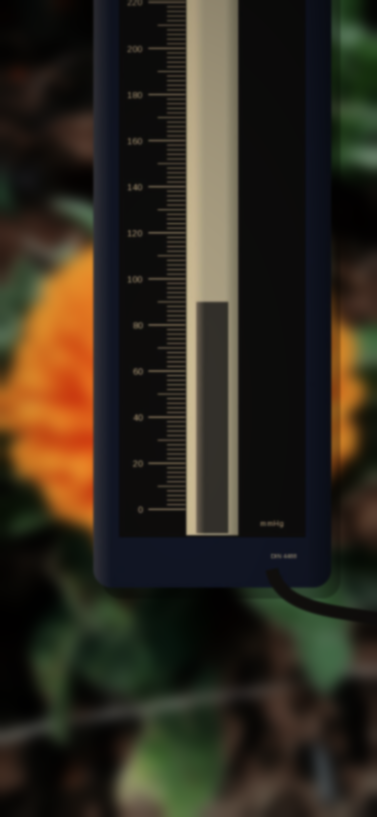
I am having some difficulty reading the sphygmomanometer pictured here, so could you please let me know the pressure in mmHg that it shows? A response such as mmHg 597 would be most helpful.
mmHg 90
